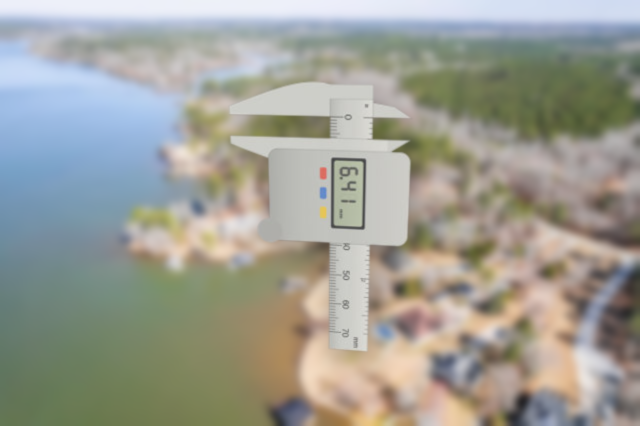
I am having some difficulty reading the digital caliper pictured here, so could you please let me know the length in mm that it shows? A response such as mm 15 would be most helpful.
mm 6.41
